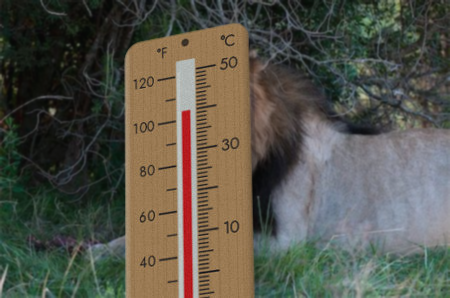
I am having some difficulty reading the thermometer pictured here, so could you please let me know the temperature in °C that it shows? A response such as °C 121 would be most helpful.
°C 40
